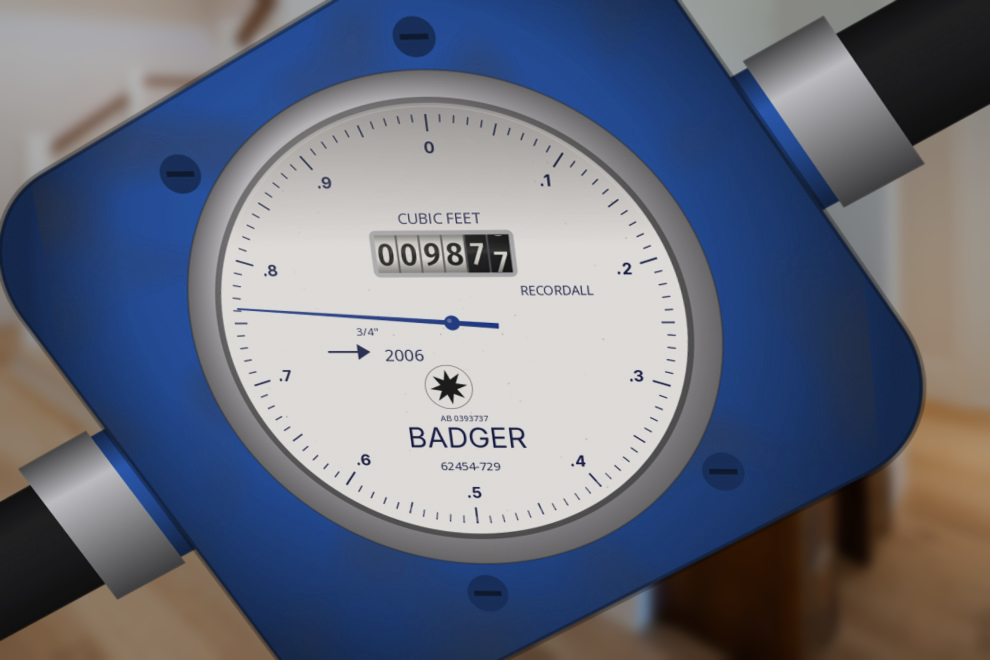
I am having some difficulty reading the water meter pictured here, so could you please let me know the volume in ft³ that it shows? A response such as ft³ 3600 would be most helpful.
ft³ 9876.76
